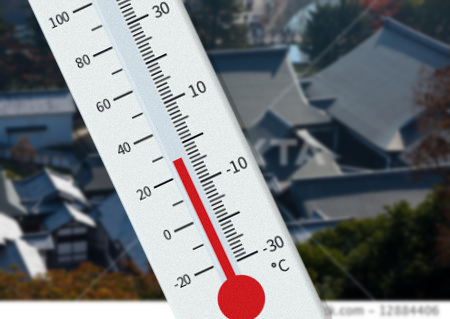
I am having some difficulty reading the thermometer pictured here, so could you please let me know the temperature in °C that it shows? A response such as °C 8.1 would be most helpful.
°C -3
